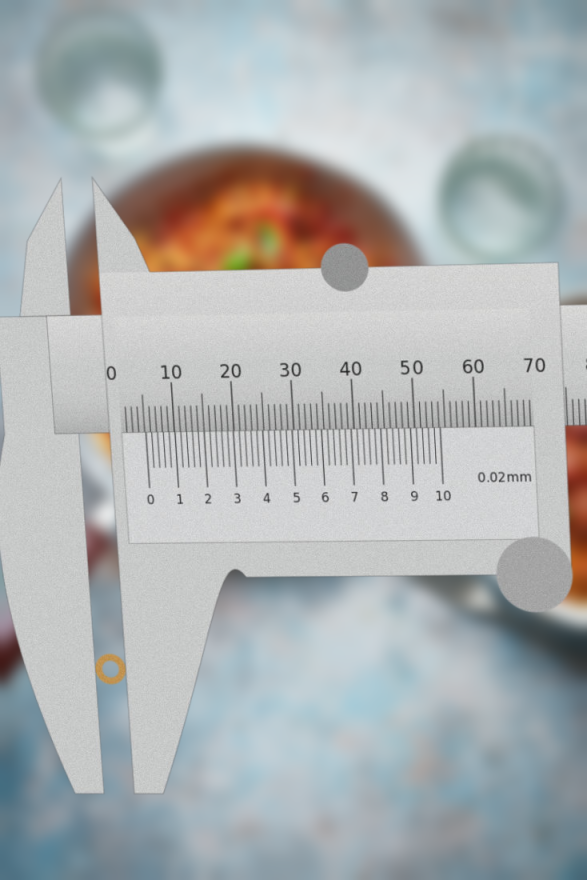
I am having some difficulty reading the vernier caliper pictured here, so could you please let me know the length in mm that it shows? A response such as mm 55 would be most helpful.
mm 5.2
